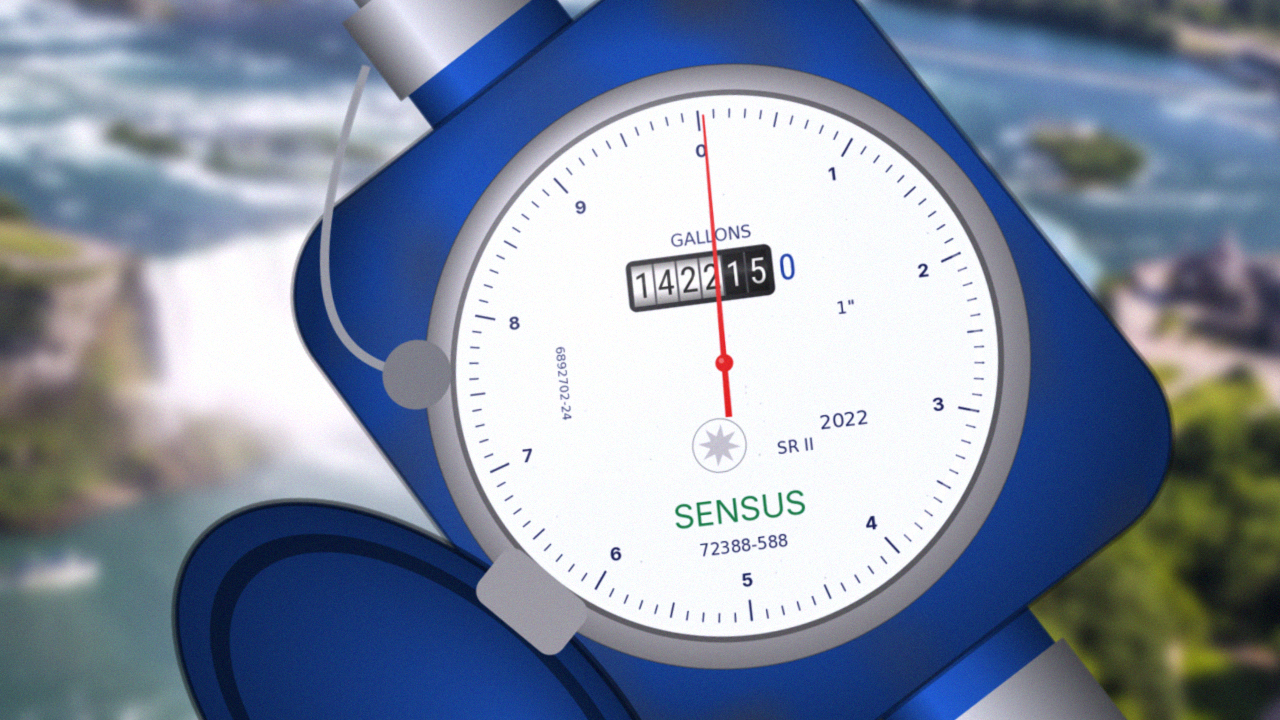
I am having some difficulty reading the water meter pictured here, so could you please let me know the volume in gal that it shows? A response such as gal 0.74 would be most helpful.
gal 1422150.0
